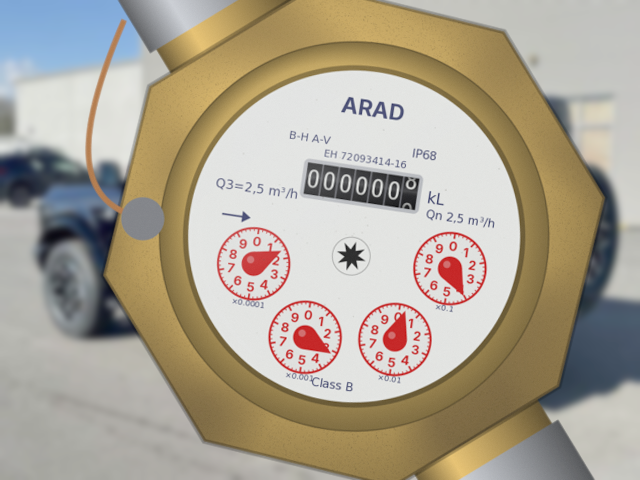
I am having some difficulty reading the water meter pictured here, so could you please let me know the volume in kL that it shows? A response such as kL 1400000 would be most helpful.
kL 8.4031
